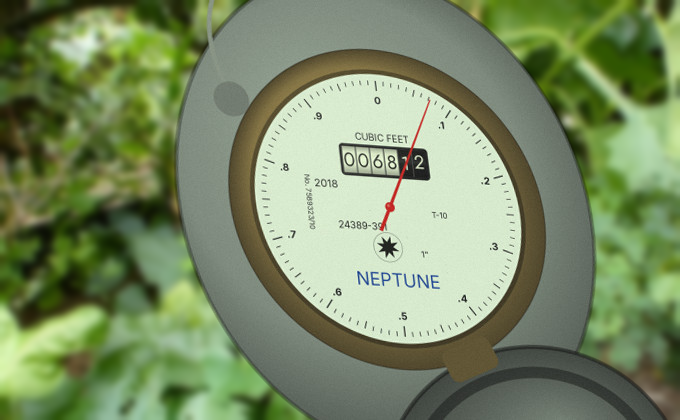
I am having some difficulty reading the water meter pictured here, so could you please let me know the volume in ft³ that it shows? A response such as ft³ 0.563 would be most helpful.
ft³ 6812.07
